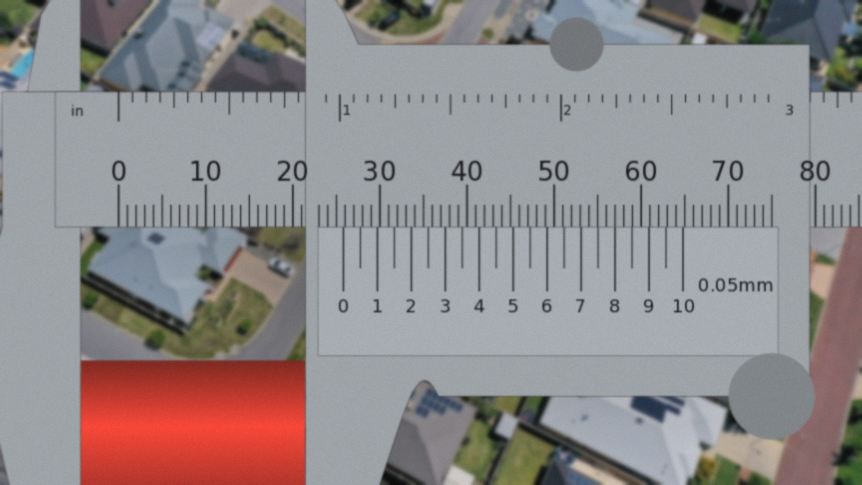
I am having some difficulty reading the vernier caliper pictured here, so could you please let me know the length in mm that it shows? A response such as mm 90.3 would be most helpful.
mm 25.8
